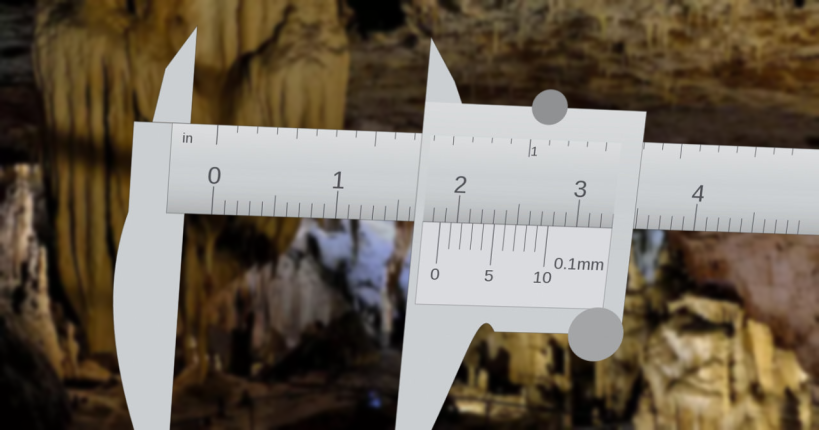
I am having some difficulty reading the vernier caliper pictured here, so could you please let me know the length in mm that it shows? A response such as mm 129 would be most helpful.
mm 18.6
